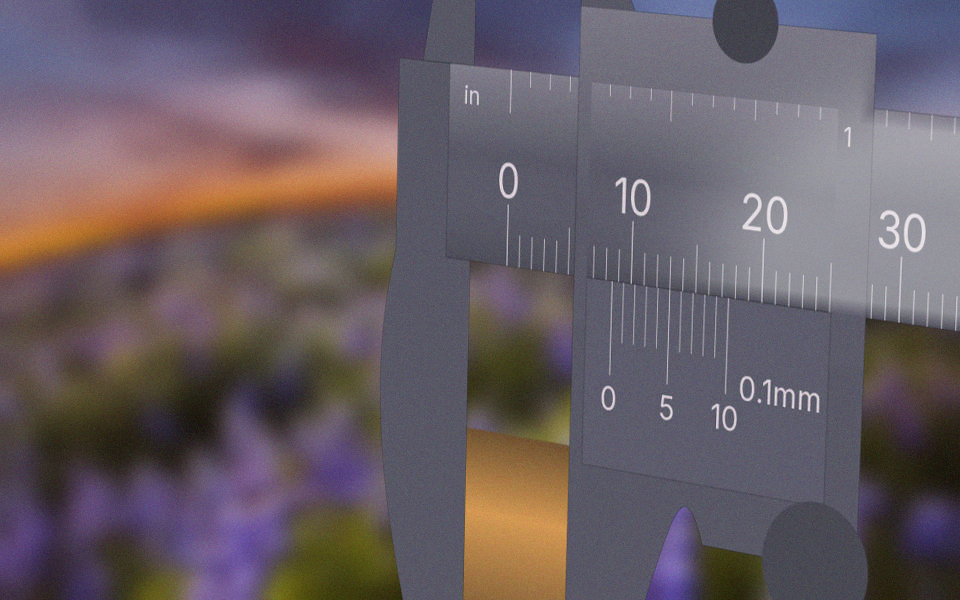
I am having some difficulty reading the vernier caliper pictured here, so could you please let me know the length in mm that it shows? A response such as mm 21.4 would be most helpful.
mm 8.5
